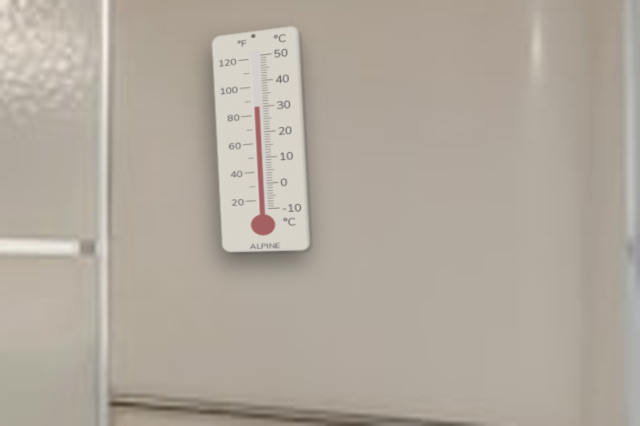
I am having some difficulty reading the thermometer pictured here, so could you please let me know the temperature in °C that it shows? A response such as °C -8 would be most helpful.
°C 30
